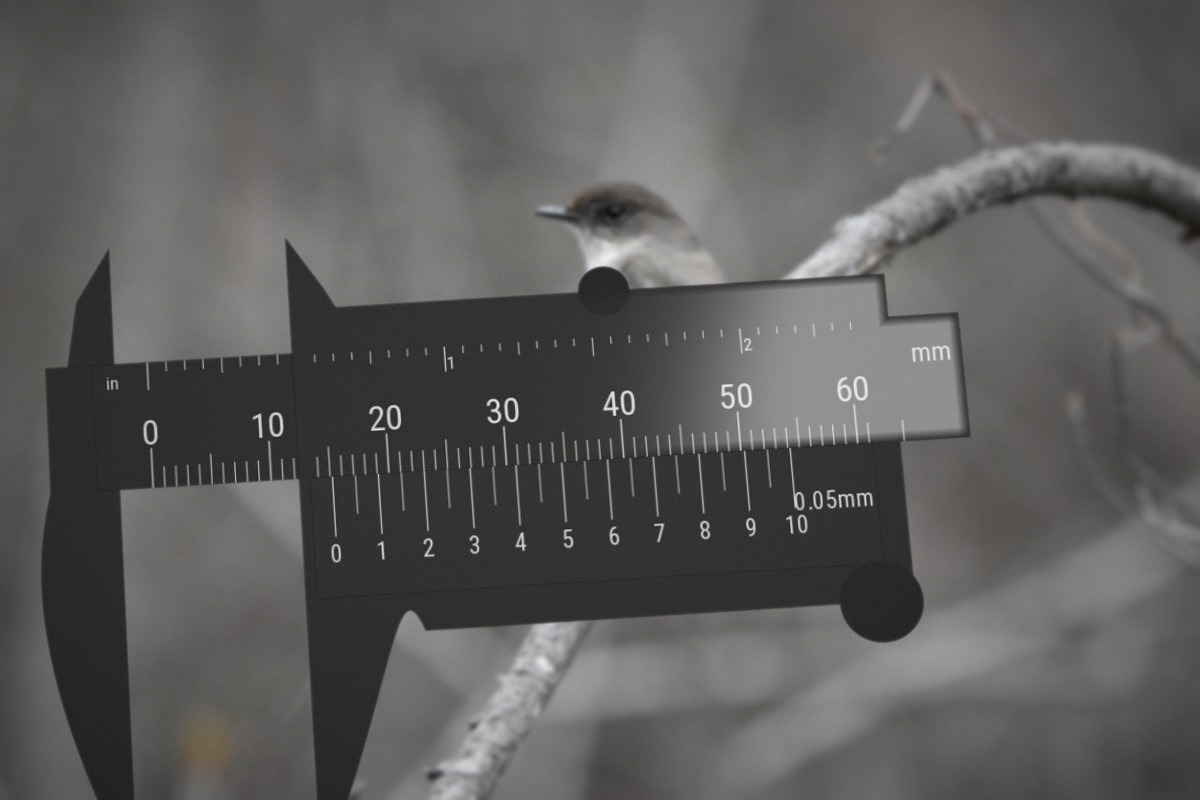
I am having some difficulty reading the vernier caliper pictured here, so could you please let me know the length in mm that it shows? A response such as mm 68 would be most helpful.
mm 15.2
